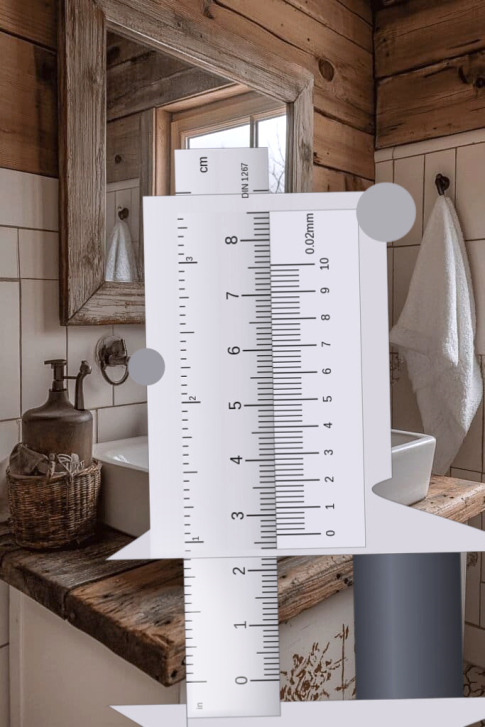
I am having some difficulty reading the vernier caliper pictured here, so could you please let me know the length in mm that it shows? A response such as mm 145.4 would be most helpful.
mm 26.4
